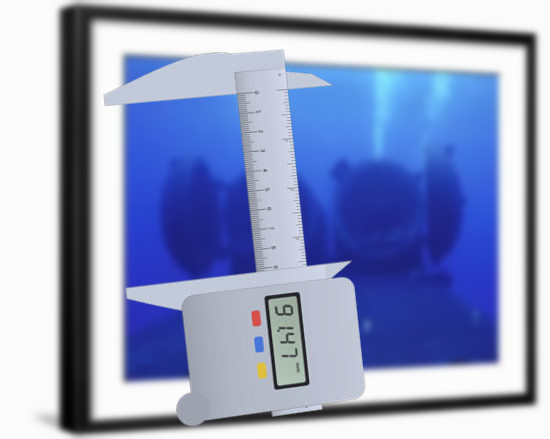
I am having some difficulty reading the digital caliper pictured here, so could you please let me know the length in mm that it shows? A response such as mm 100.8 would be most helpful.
mm 91.47
